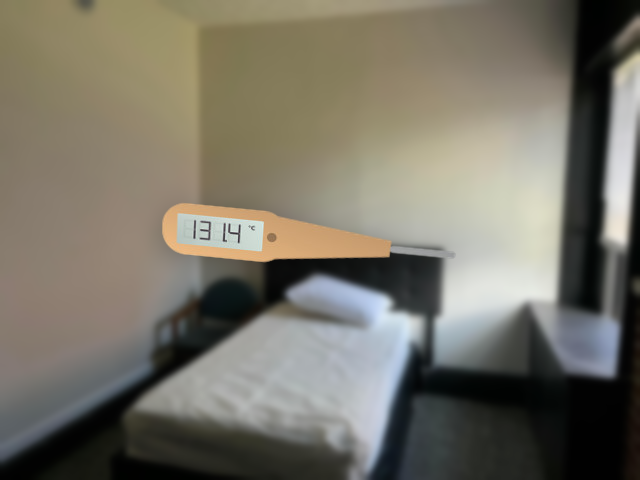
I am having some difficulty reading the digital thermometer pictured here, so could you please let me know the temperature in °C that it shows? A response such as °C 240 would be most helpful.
°C 131.4
